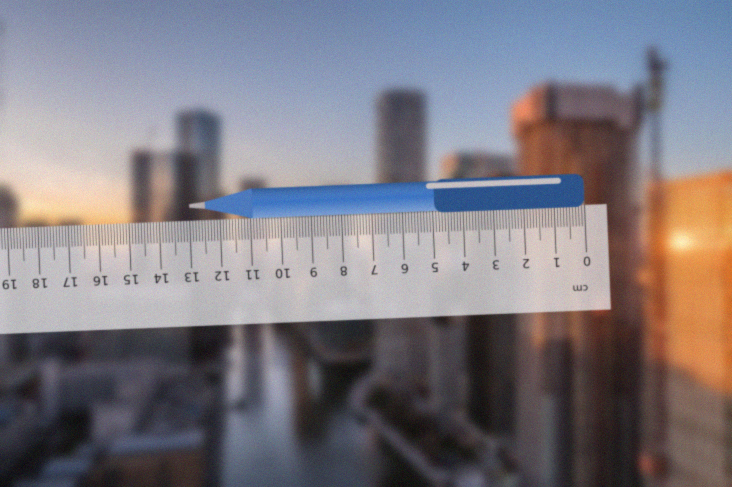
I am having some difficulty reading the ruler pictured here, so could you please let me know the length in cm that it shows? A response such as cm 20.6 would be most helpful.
cm 13
